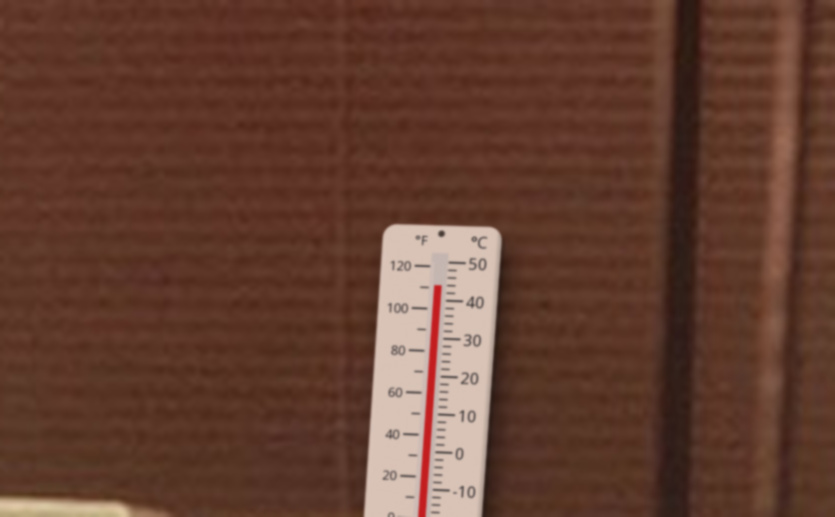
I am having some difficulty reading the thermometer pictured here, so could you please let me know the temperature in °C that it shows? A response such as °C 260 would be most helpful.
°C 44
